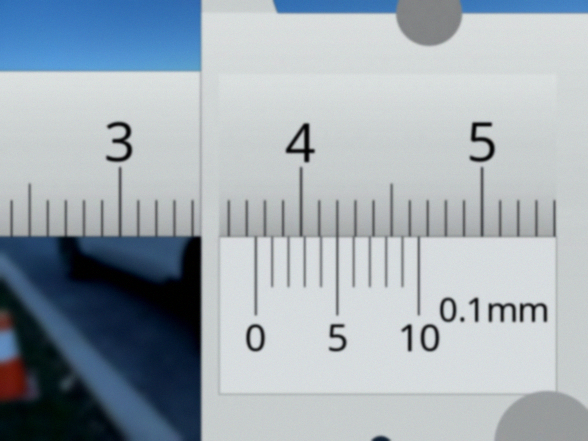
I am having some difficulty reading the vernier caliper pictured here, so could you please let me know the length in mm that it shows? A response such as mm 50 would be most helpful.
mm 37.5
